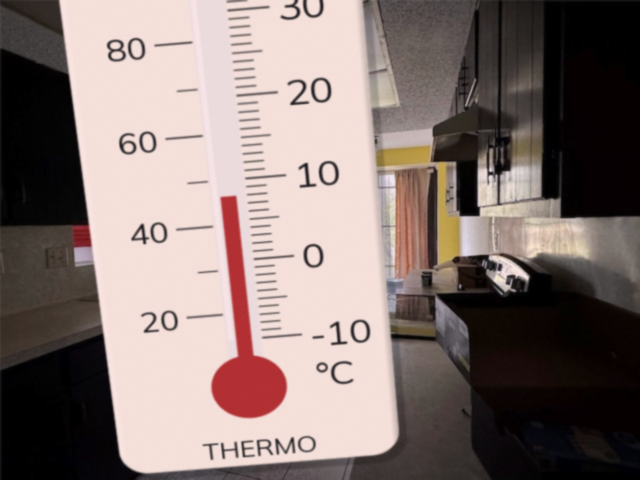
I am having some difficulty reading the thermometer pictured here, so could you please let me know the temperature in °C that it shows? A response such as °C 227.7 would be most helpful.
°C 8
